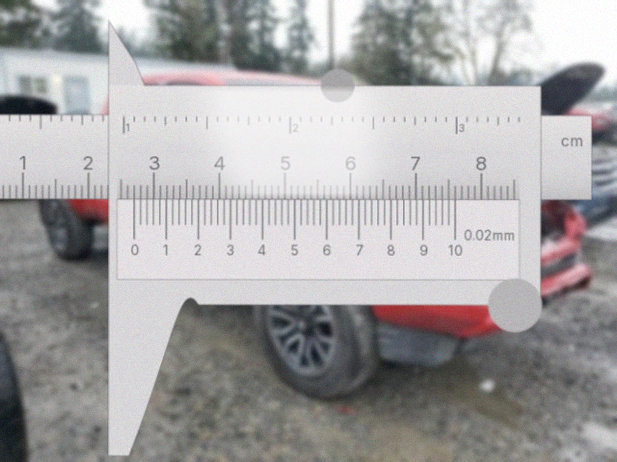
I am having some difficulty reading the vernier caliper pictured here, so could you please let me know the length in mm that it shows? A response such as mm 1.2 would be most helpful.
mm 27.0
